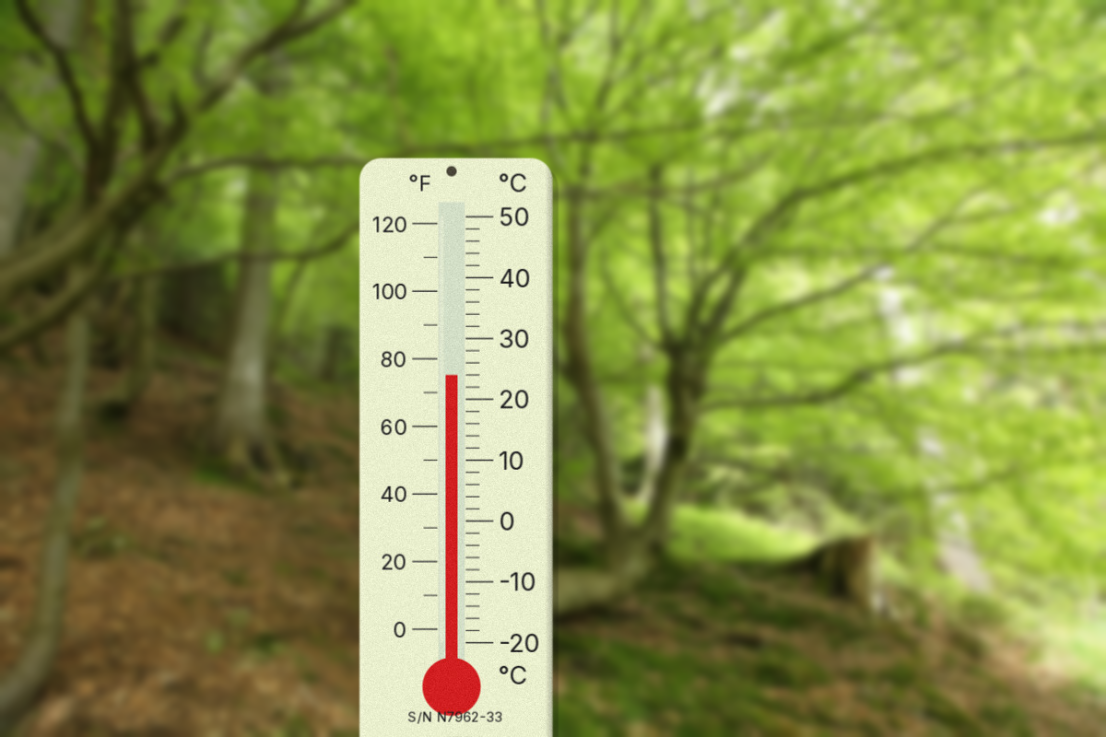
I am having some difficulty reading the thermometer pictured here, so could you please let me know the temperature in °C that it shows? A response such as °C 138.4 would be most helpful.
°C 24
